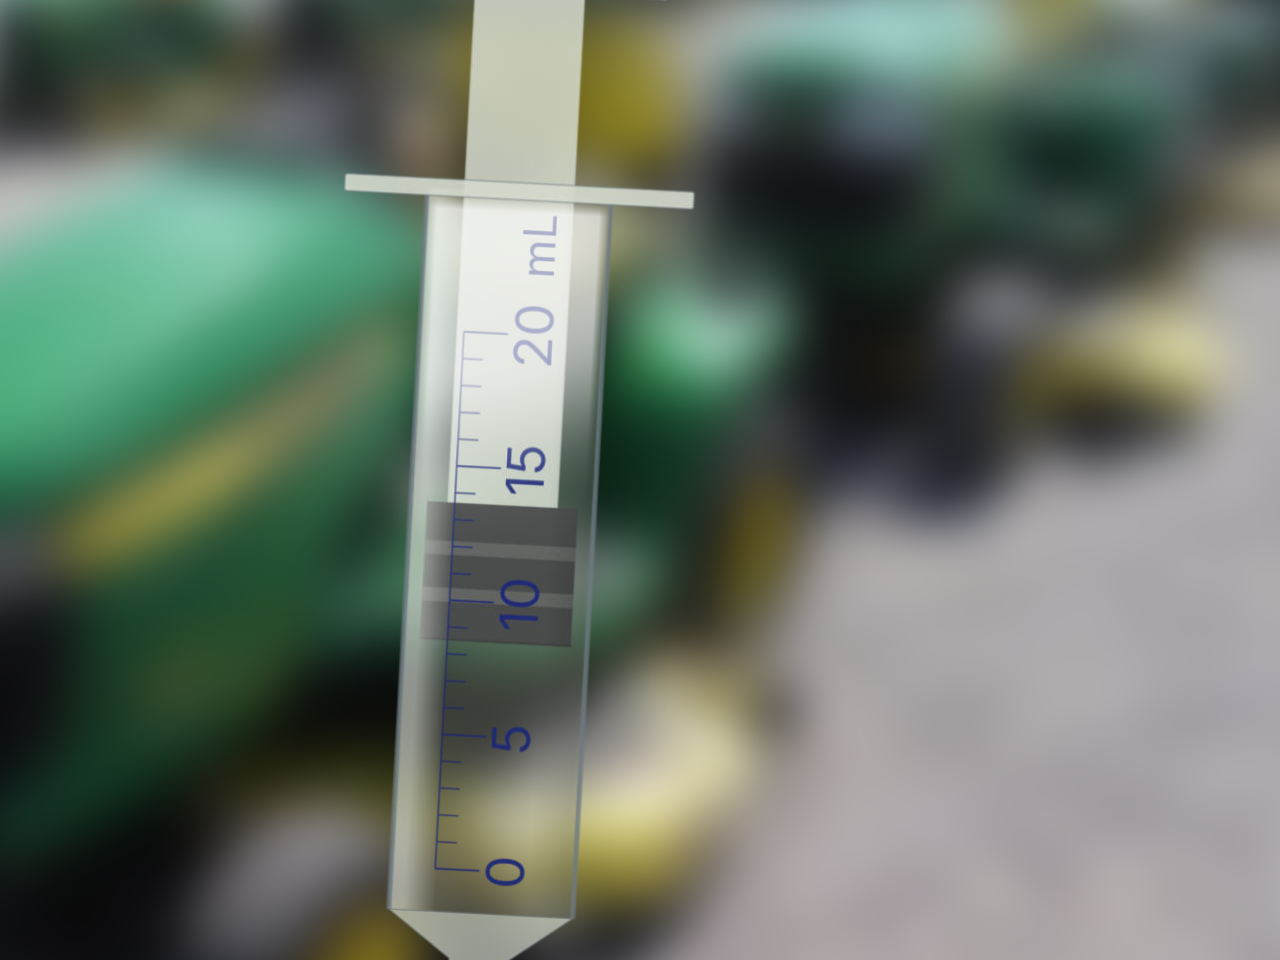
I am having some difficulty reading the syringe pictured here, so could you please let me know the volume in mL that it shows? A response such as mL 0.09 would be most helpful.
mL 8.5
